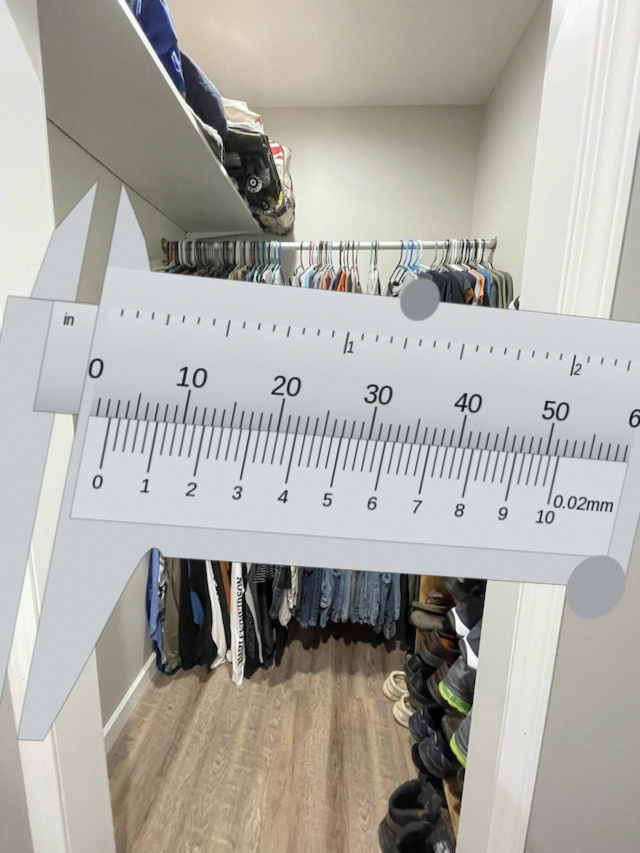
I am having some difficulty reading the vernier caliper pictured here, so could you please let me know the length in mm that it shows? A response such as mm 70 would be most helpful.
mm 2.4
